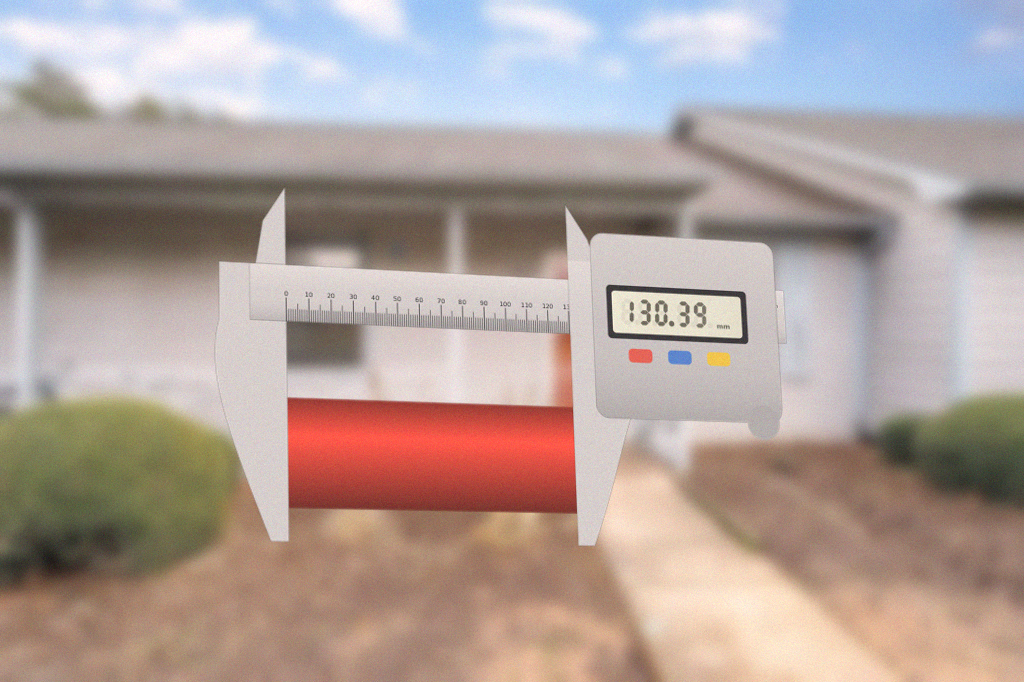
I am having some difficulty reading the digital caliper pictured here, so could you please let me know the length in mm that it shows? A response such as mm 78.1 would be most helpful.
mm 130.39
